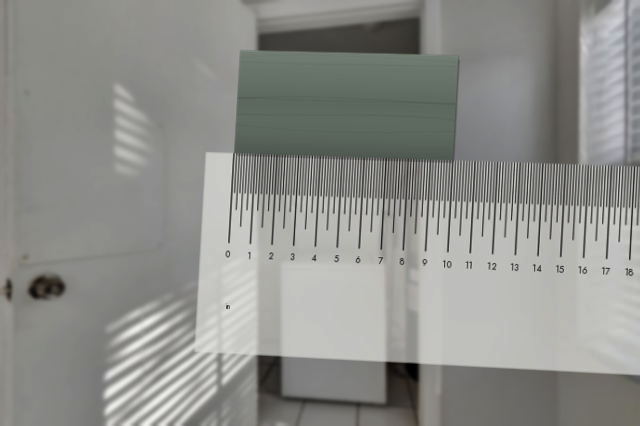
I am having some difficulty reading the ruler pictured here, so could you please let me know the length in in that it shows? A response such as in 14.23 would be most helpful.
in 10
